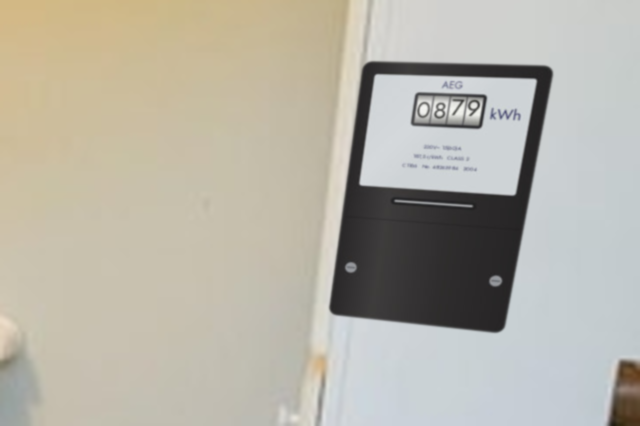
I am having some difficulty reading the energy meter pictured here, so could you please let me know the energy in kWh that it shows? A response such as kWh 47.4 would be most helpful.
kWh 879
